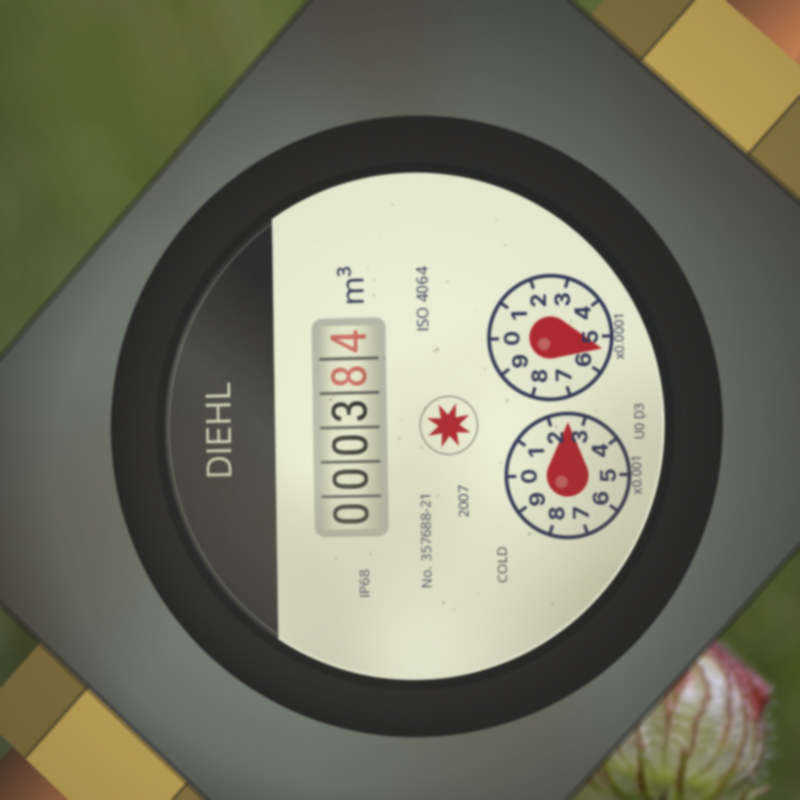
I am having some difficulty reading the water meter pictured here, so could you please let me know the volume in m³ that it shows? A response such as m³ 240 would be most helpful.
m³ 3.8425
